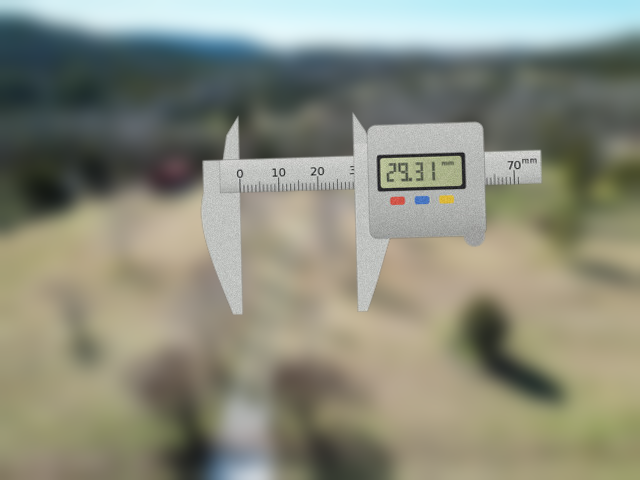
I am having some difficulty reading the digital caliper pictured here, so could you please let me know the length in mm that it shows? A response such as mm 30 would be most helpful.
mm 29.31
